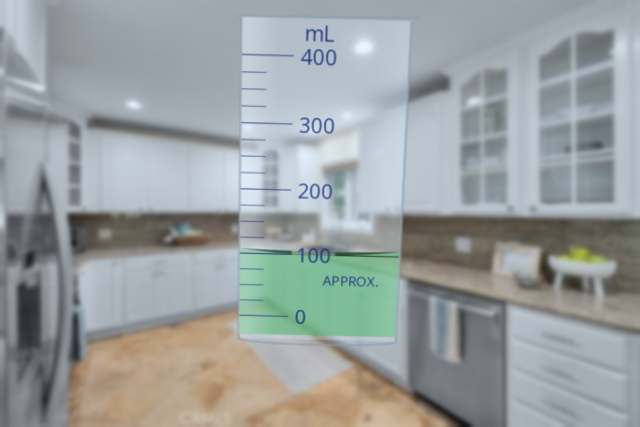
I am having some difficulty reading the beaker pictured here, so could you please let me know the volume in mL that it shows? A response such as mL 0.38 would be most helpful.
mL 100
